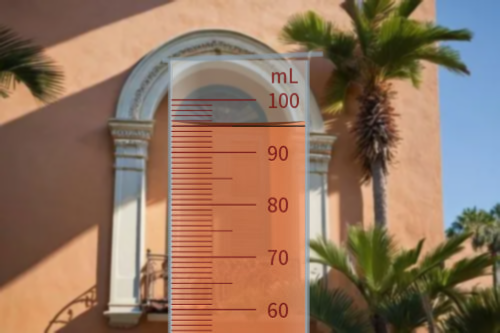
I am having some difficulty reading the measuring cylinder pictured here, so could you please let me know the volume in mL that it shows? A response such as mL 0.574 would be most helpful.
mL 95
